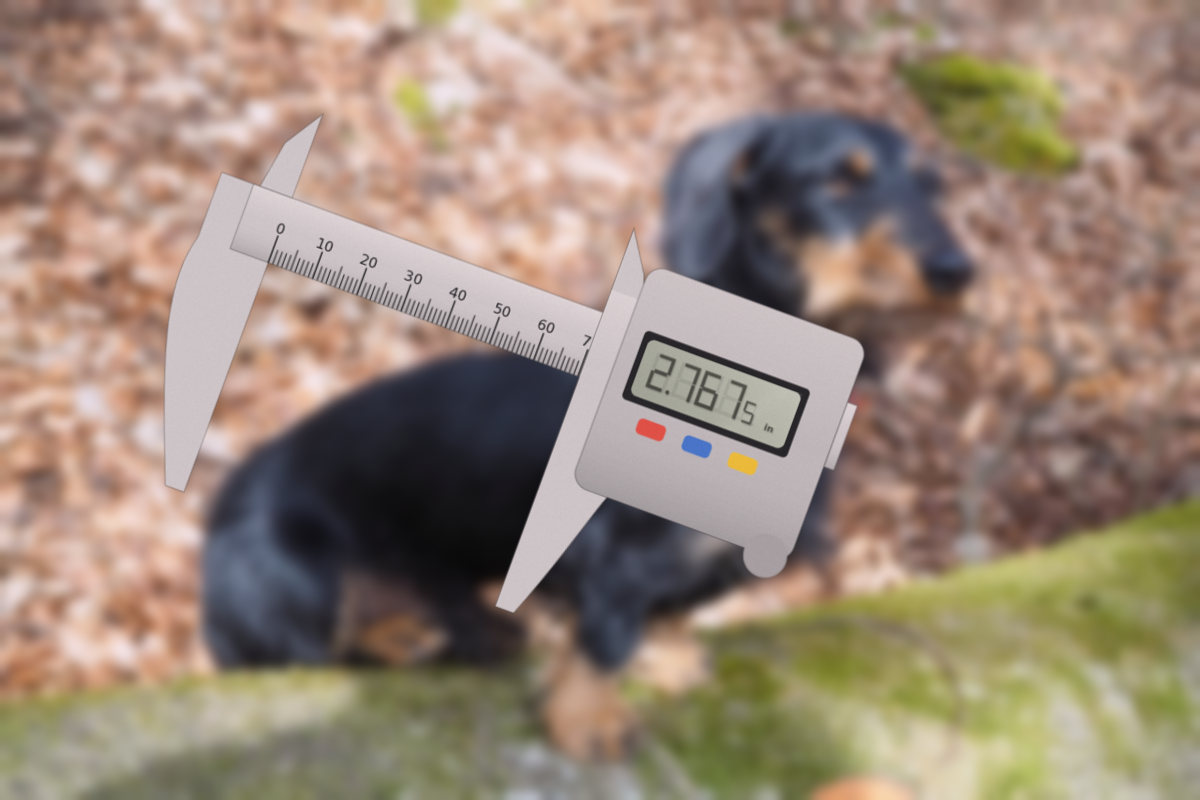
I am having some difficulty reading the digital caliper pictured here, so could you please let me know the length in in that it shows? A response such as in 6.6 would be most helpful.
in 2.7675
